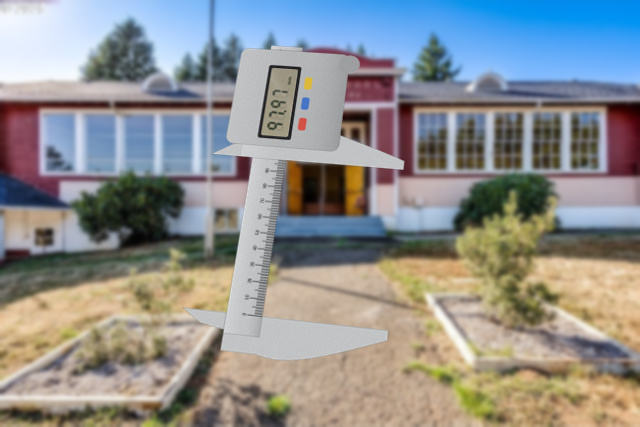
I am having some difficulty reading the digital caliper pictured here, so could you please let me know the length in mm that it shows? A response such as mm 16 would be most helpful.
mm 97.97
